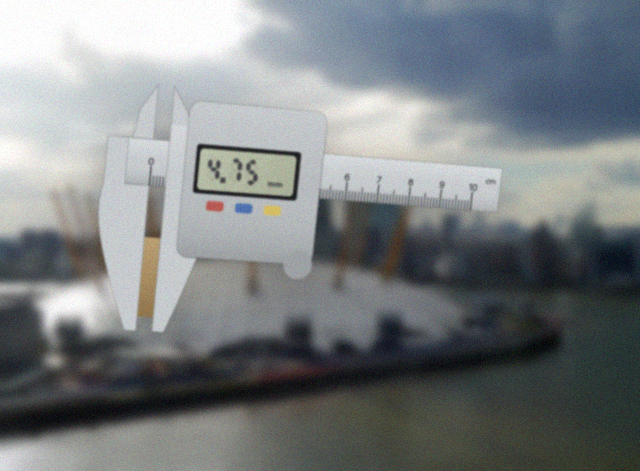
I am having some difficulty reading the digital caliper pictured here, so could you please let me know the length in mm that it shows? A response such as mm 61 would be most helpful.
mm 4.75
